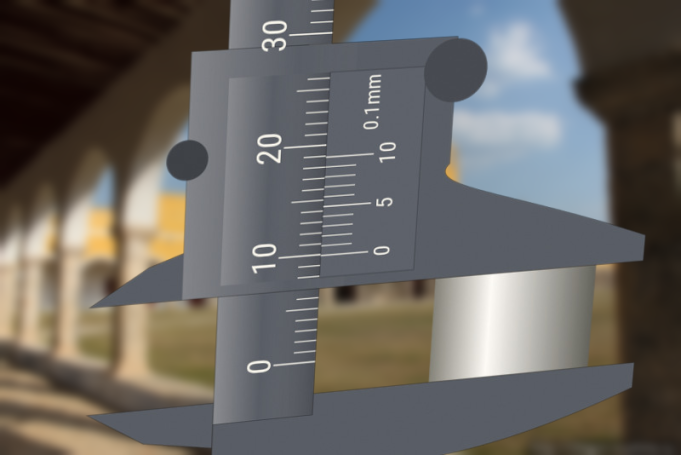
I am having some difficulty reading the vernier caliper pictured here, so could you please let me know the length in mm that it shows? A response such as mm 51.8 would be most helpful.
mm 9.9
